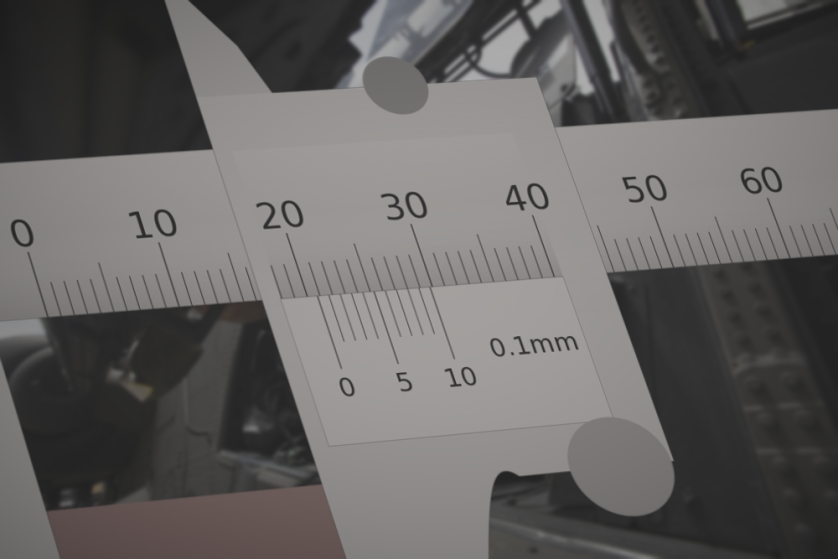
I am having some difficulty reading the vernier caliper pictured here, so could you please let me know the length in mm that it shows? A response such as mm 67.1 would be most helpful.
mm 20.8
